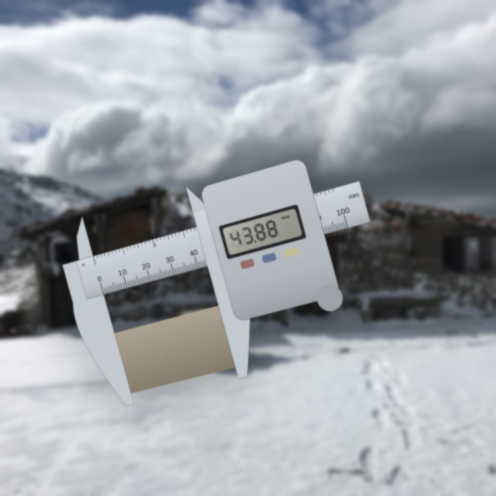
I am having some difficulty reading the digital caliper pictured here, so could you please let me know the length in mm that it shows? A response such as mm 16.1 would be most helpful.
mm 43.88
